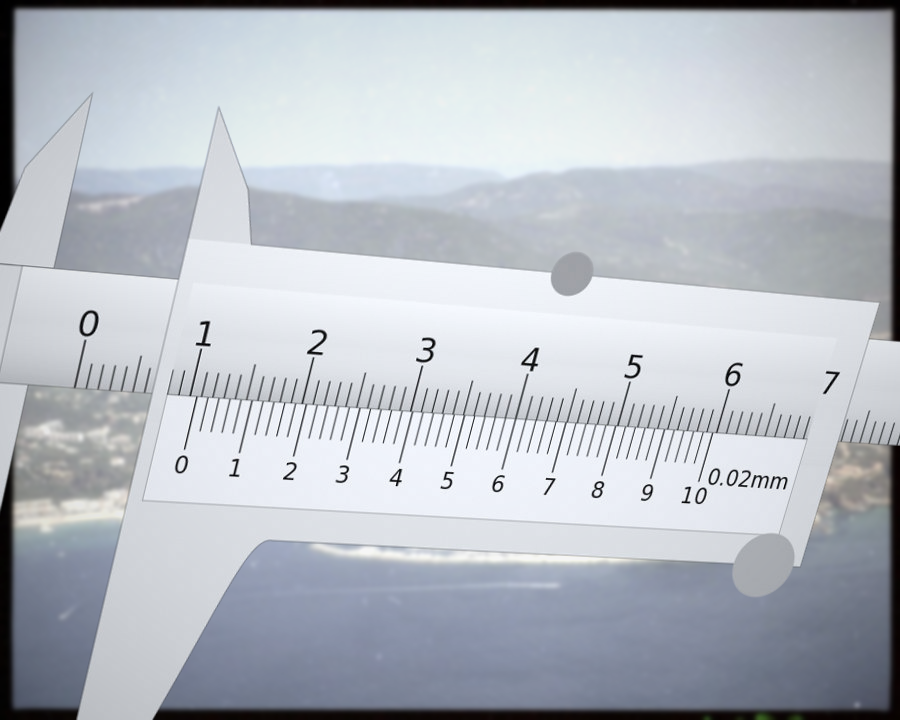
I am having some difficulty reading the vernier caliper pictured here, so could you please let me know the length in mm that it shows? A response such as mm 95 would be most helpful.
mm 10.6
